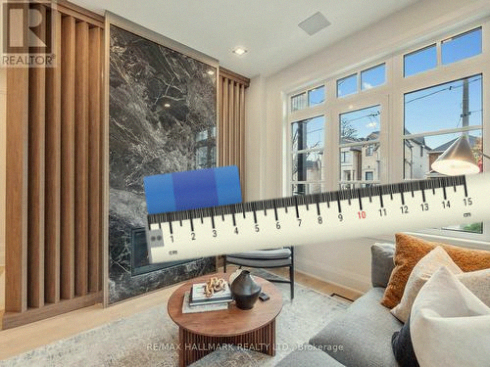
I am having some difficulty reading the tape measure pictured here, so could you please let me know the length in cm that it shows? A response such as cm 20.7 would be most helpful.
cm 4.5
